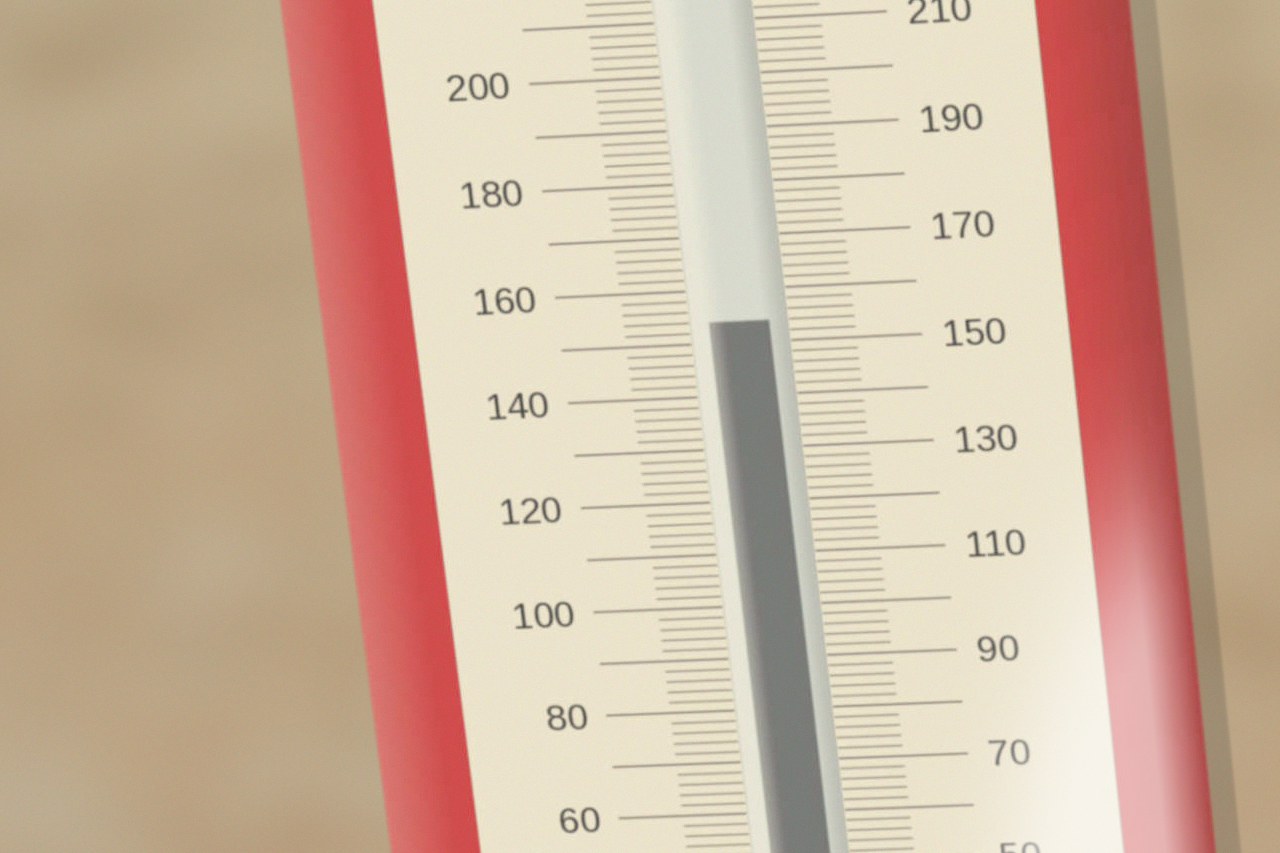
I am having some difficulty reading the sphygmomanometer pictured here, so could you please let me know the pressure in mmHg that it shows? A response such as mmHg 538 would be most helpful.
mmHg 154
